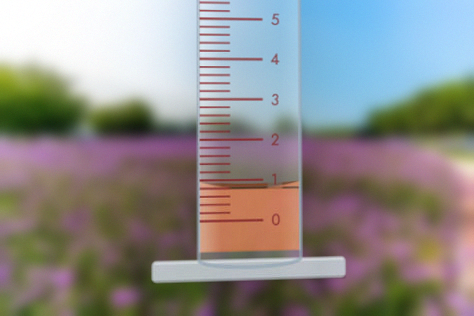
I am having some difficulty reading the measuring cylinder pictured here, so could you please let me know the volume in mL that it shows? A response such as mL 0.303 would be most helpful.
mL 0.8
